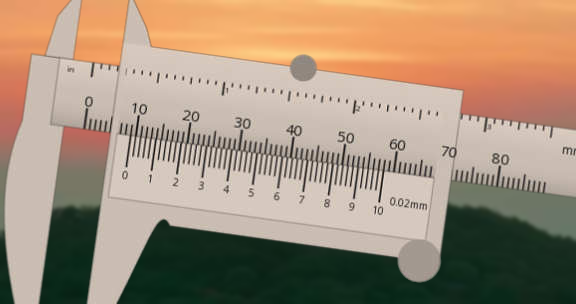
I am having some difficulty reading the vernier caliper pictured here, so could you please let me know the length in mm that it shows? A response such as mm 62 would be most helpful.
mm 9.0
